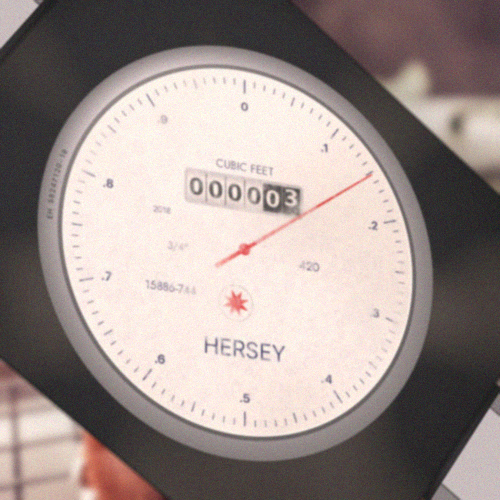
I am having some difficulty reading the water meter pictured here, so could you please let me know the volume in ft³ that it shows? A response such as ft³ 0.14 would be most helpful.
ft³ 3.15
